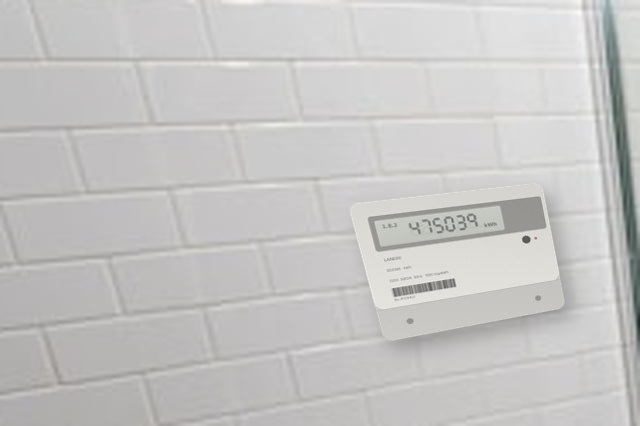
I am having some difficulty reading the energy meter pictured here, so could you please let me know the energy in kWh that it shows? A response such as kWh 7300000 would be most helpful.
kWh 475039
